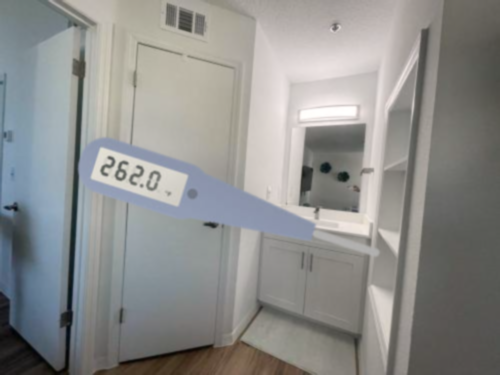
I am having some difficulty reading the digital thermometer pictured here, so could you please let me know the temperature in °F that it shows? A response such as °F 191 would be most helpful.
°F 262.0
